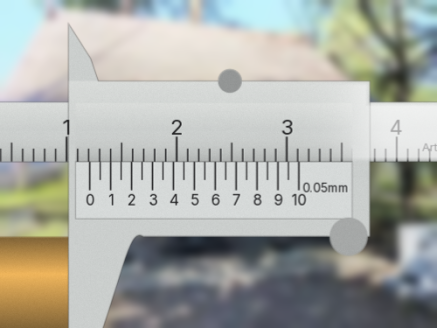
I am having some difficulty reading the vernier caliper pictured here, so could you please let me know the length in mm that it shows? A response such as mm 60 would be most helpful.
mm 12.1
